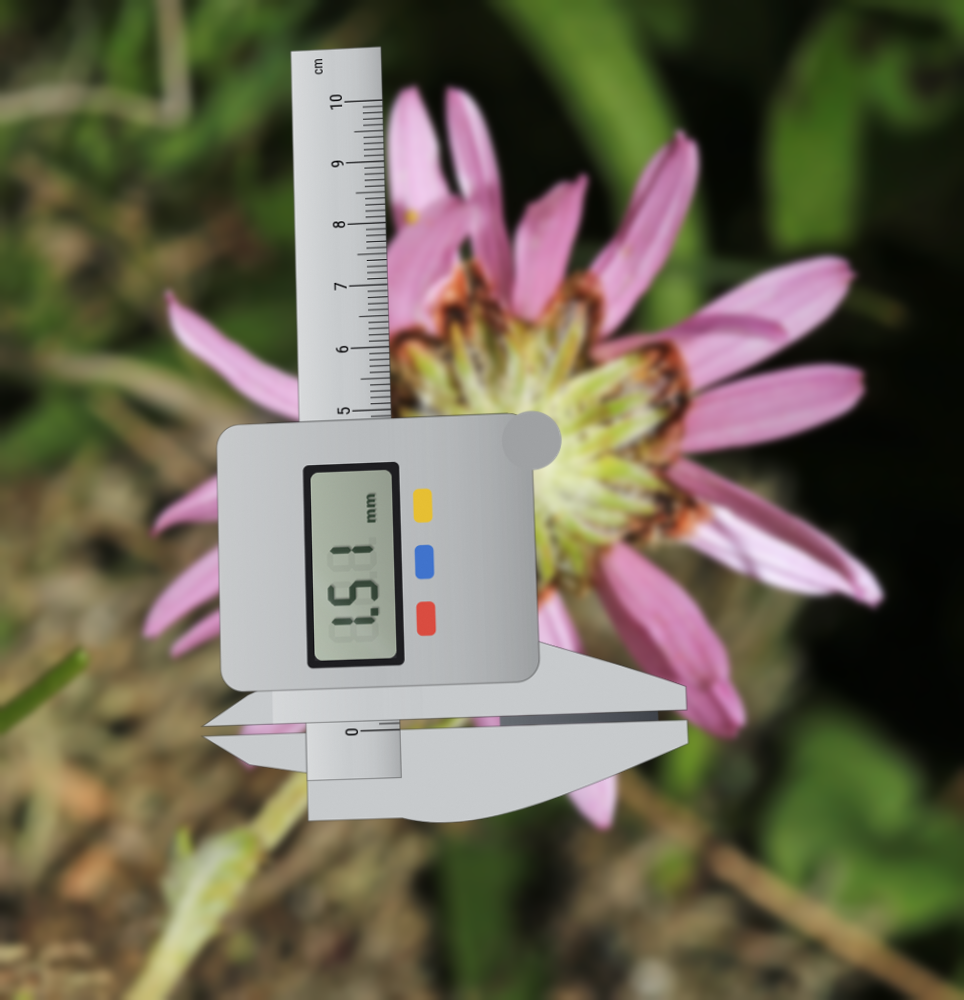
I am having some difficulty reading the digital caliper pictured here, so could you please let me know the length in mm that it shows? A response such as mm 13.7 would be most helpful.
mm 1.51
